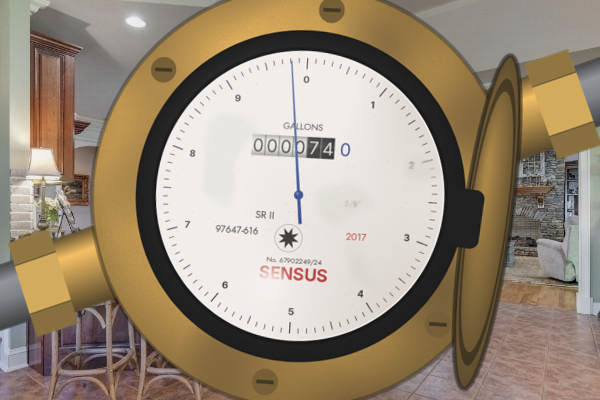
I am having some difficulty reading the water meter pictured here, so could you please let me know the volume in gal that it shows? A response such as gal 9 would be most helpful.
gal 739.8
